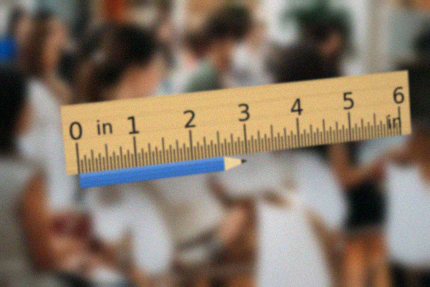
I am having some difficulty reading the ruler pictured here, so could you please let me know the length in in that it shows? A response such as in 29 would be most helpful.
in 3
